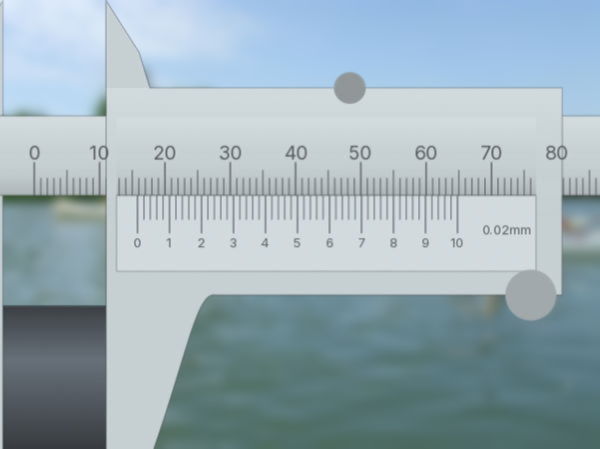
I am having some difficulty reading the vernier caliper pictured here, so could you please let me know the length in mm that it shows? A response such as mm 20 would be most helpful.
mm 15.8
